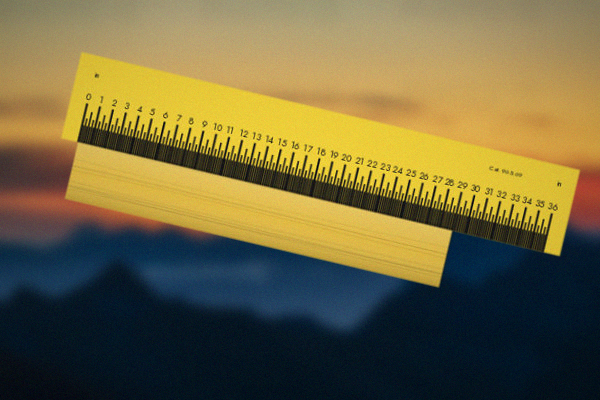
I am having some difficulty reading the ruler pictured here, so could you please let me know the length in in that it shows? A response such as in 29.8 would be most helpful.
in 29
